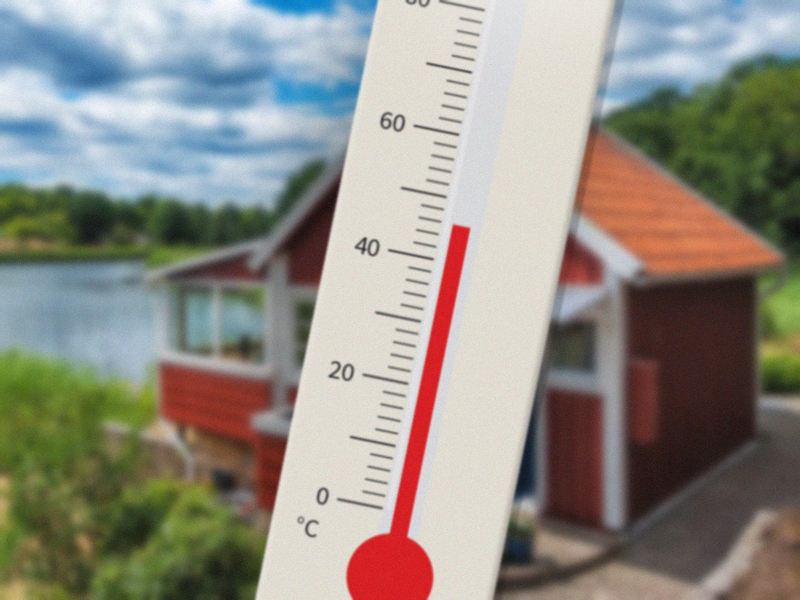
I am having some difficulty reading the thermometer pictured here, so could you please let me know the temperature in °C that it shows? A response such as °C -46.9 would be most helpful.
°C 46
